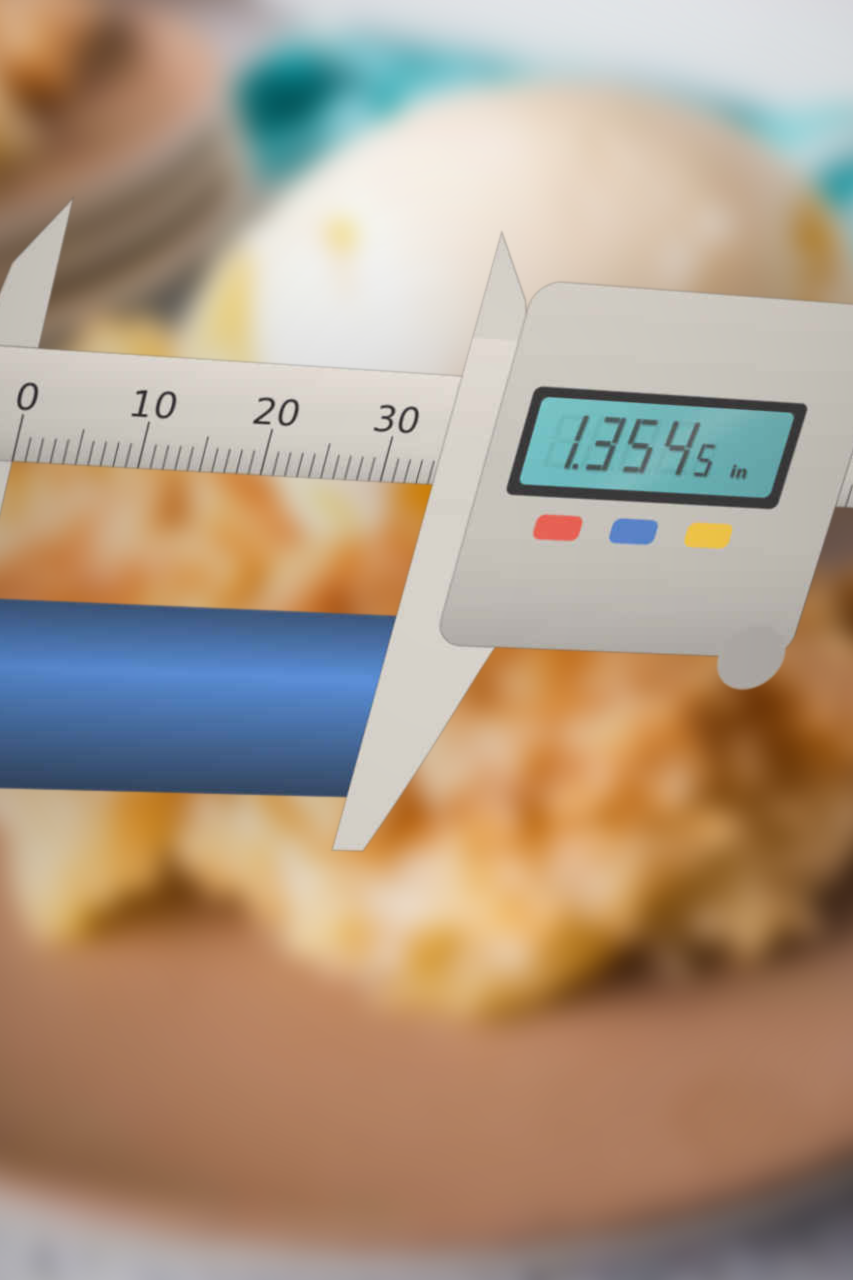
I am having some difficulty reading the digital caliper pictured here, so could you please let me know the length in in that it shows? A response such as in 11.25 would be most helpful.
in 1.3545
